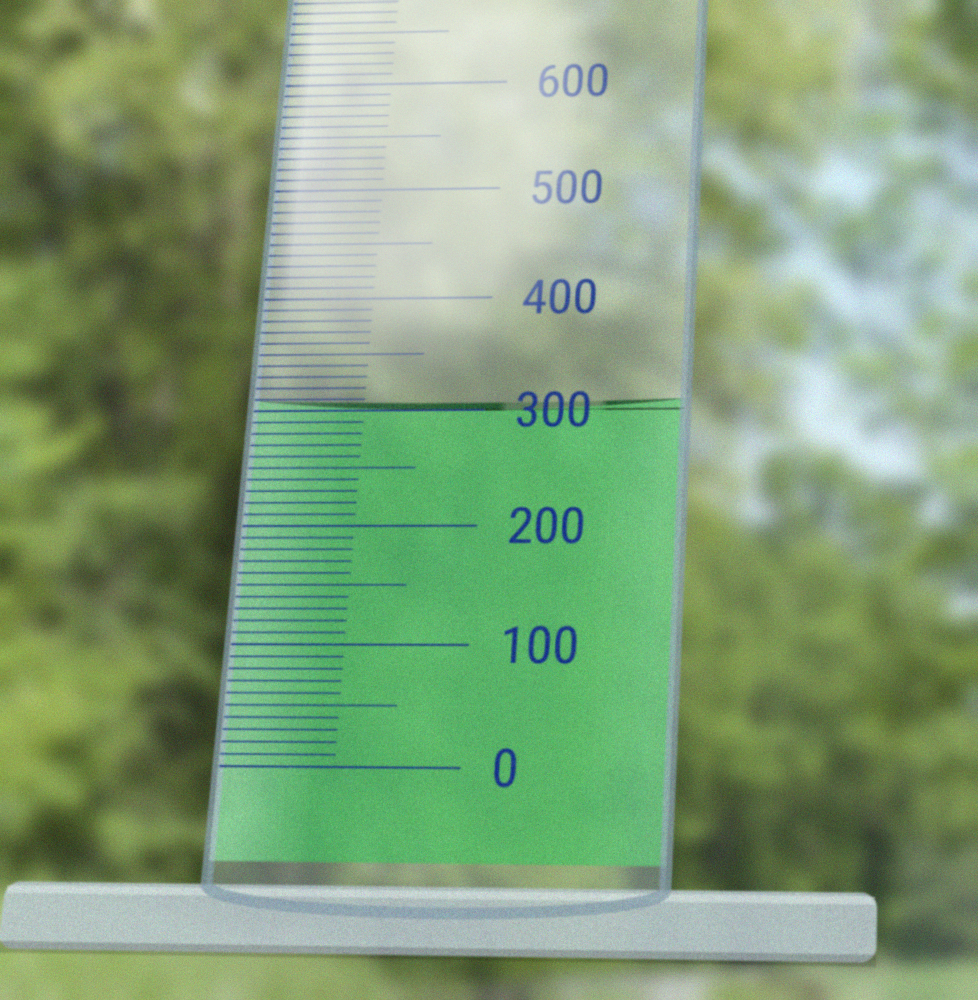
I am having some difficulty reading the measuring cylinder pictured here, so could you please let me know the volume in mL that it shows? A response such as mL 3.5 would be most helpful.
mL 300
